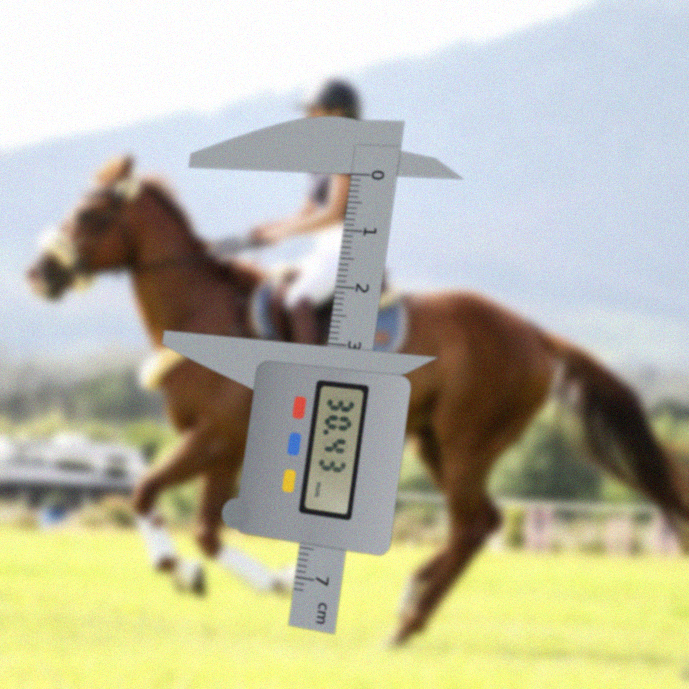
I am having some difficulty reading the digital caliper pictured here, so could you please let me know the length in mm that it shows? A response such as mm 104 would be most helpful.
mm 30.43
